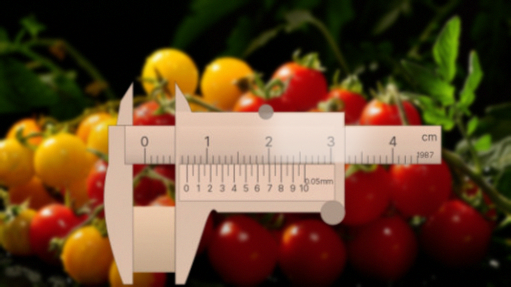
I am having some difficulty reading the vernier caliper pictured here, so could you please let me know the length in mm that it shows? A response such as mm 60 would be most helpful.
mm 6.8
